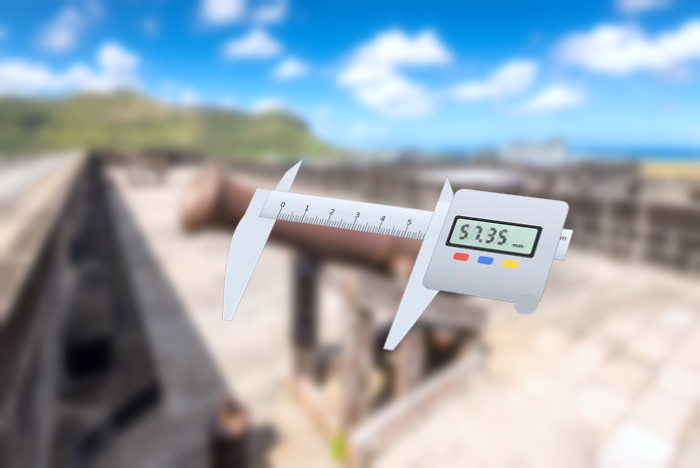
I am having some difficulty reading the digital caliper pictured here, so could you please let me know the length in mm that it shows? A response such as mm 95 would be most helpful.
mm 57.35
